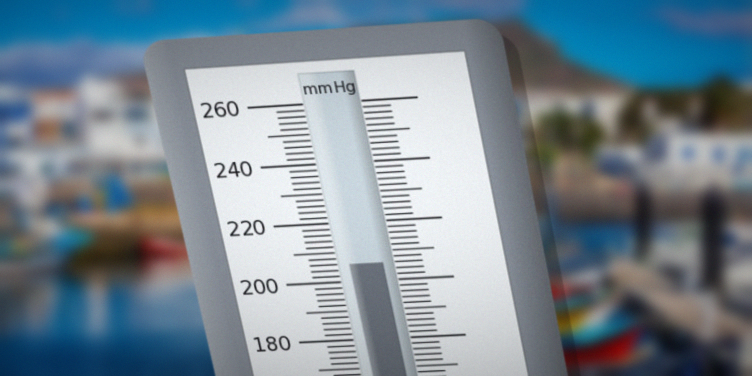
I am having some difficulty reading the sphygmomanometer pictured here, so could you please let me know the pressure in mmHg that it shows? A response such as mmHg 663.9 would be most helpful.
mmHg 206
